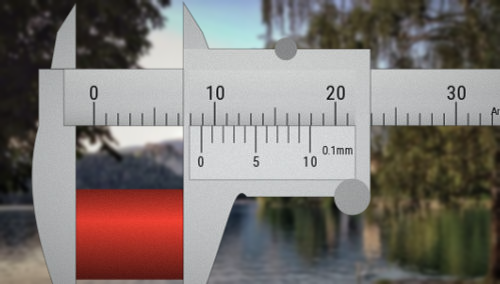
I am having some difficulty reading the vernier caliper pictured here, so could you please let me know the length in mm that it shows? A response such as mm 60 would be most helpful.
mm 8.9
